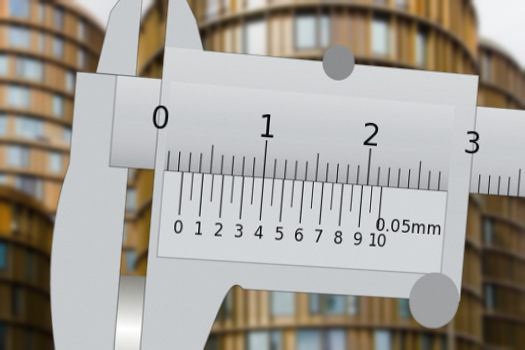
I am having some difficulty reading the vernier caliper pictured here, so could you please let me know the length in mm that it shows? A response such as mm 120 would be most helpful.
mm 2.4
